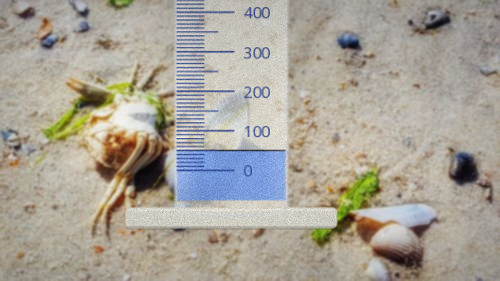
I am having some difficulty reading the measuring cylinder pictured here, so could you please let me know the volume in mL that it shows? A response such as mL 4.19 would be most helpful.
mL 50
